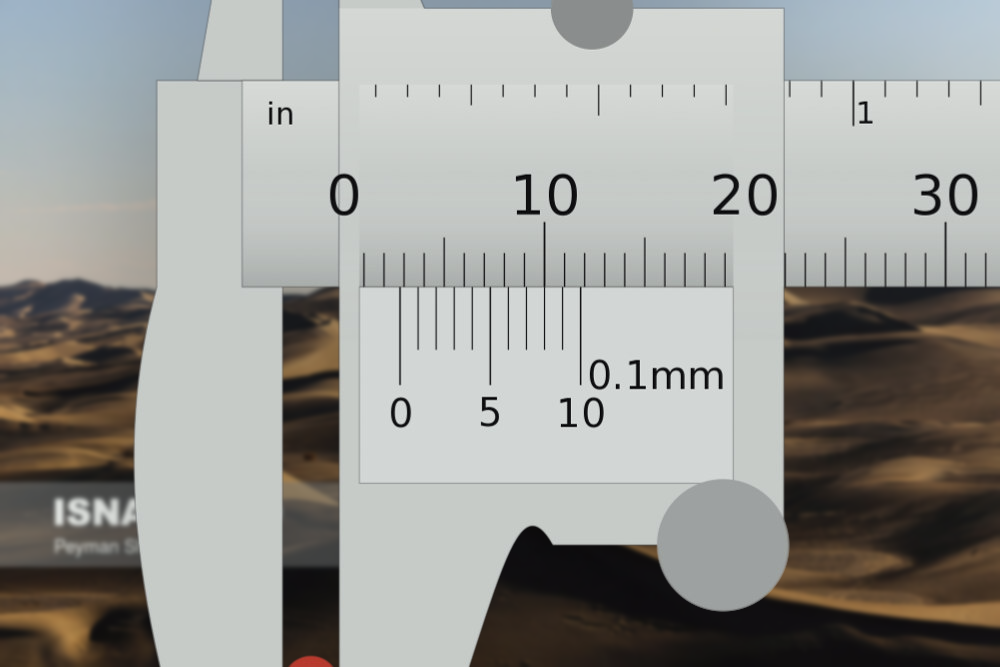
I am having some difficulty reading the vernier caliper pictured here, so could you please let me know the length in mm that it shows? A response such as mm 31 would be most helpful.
mm 2.8
